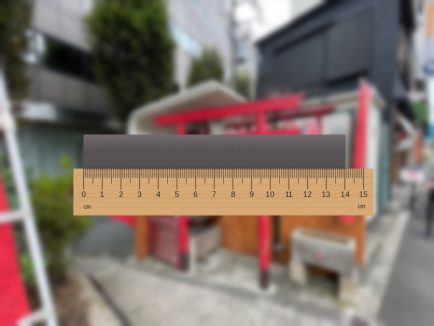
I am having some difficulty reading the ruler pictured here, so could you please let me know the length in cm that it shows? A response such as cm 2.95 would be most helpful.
cm 14
